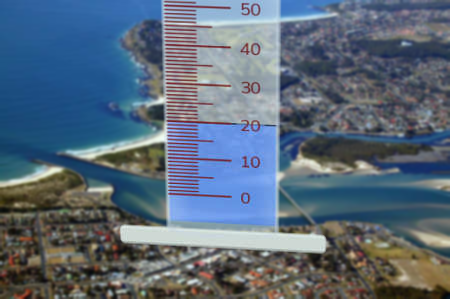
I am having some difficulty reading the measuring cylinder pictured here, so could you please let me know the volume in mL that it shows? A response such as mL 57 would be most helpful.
mL 20
